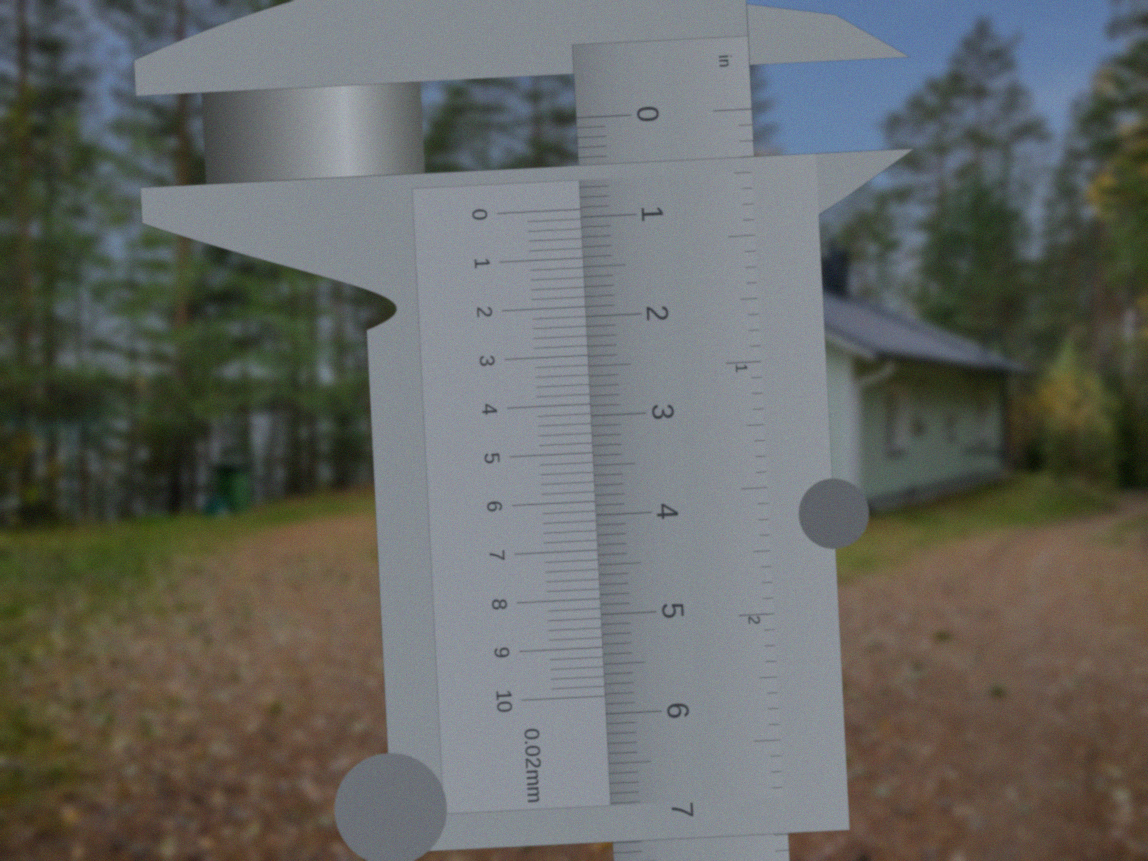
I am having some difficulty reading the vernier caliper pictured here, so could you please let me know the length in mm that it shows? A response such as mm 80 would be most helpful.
mm 9.2
